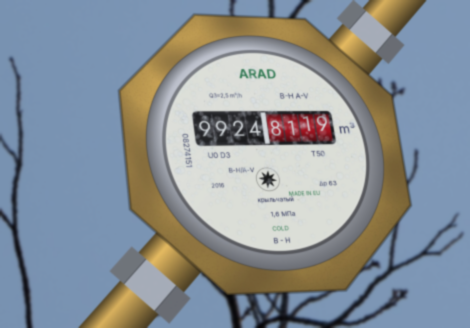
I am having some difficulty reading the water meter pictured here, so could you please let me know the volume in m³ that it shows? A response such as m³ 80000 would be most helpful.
m³ 9924.8119
